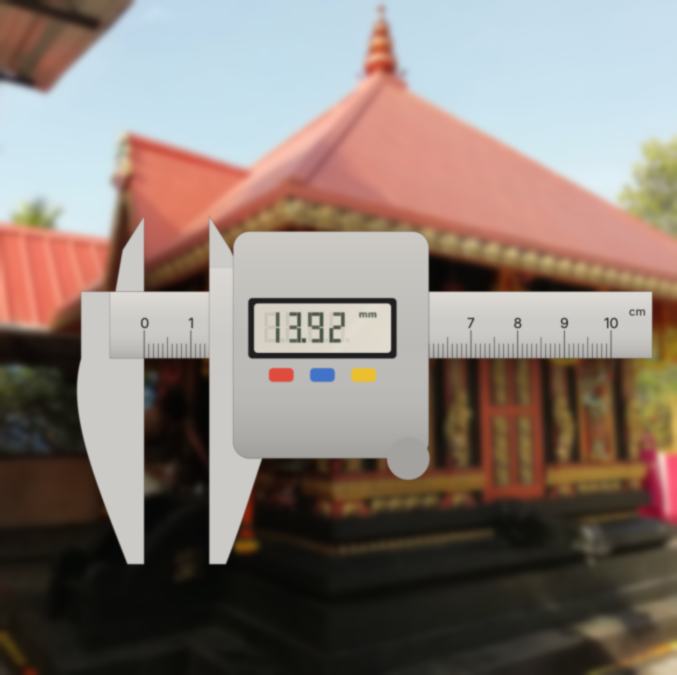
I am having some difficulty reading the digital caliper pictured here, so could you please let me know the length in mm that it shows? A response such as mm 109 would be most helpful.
mm 13.92
